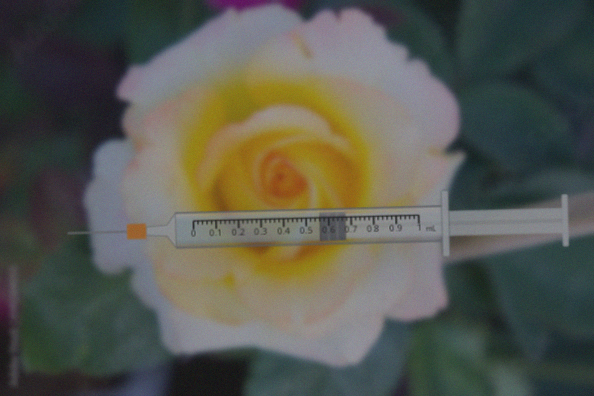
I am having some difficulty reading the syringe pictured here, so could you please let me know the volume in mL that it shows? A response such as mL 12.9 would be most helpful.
mL 0.56
